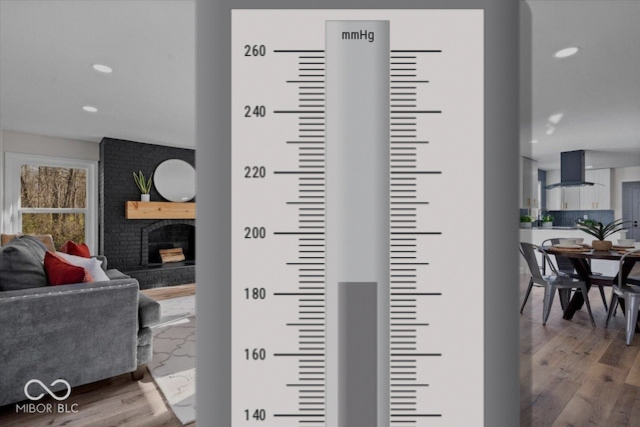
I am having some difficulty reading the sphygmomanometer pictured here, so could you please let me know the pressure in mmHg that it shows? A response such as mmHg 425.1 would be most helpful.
mmHg 184
